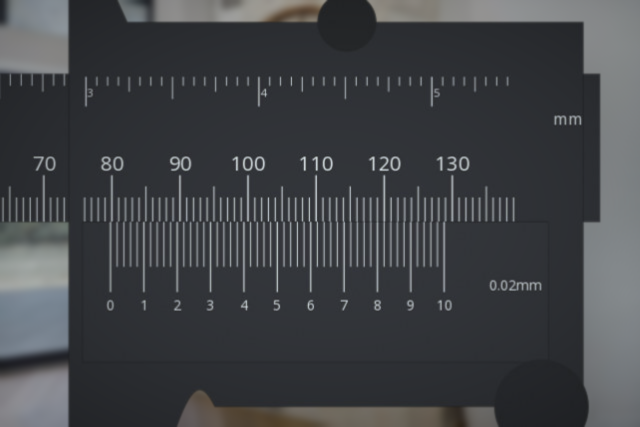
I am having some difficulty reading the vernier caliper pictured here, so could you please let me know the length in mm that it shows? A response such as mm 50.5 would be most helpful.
mm 79.8
